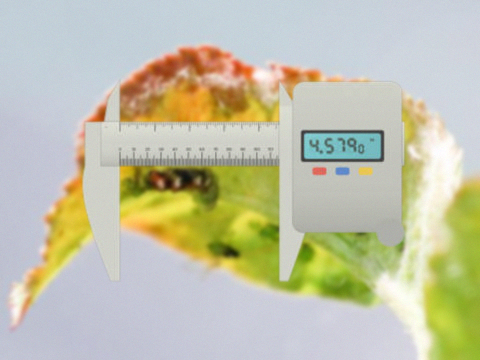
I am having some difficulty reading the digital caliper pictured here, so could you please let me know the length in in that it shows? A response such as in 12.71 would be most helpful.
in 4.5790
